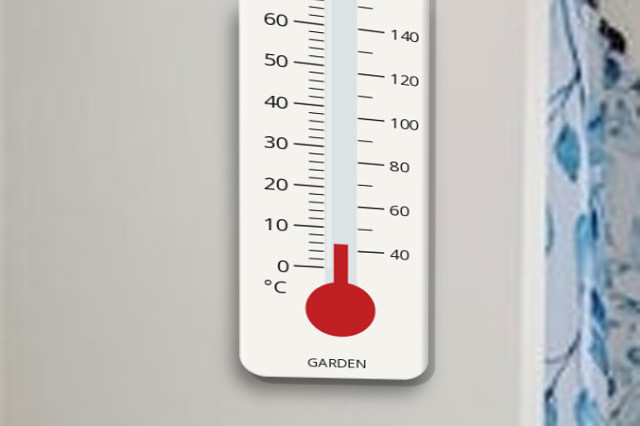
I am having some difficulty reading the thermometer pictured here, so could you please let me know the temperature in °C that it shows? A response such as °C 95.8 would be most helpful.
°C 6
